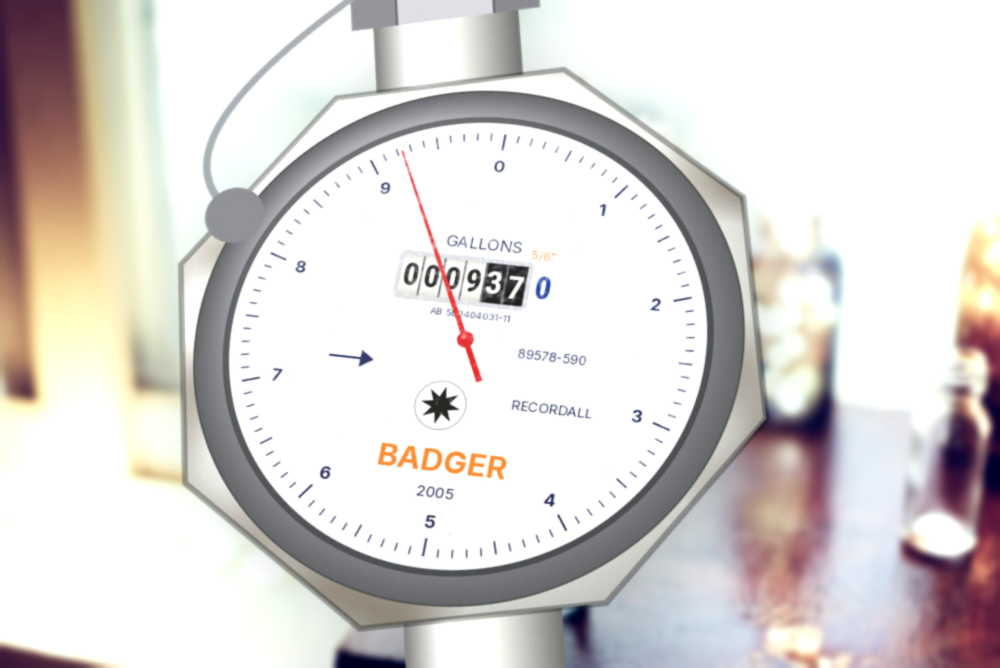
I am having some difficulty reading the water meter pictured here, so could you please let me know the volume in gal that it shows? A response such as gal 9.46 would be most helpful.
gal 9369.2
